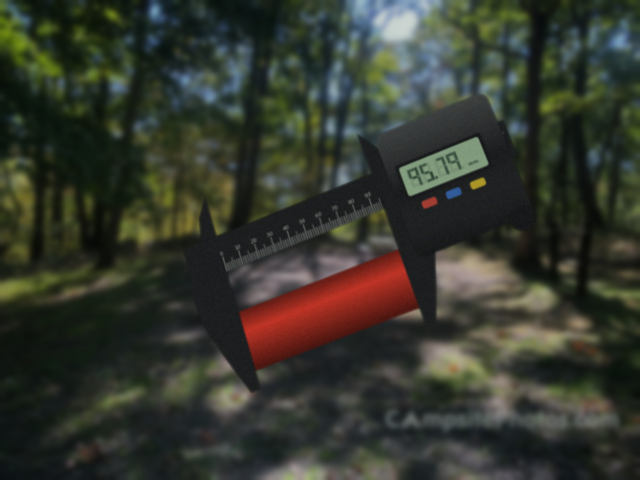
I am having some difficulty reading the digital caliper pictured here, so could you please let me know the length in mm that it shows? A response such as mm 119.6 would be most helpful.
mm 95.79
